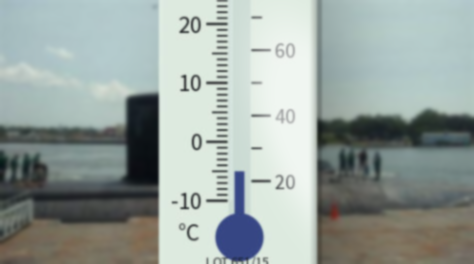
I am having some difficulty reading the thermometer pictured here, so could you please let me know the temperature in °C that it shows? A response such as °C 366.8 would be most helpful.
°C -5
